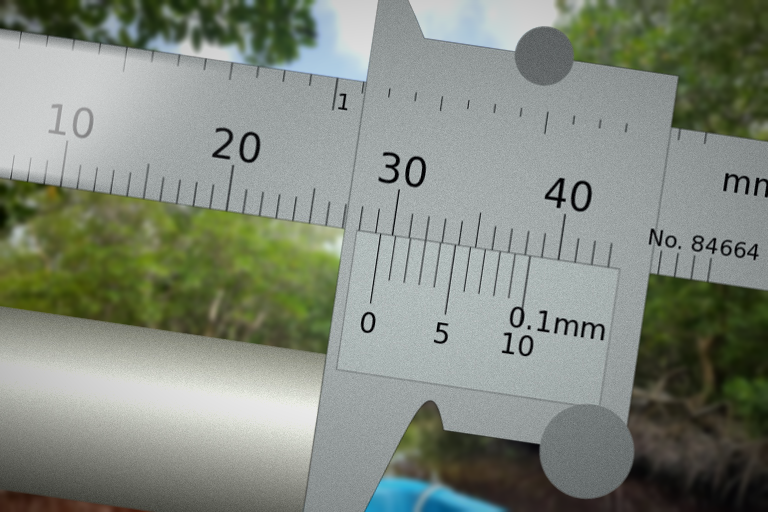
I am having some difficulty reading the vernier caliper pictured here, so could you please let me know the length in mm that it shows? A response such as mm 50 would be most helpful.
mm 29.3
